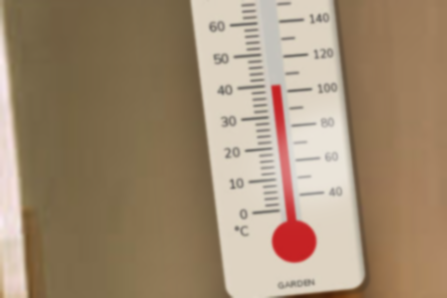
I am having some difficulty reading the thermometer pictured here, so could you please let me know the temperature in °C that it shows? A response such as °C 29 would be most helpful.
°C 40
